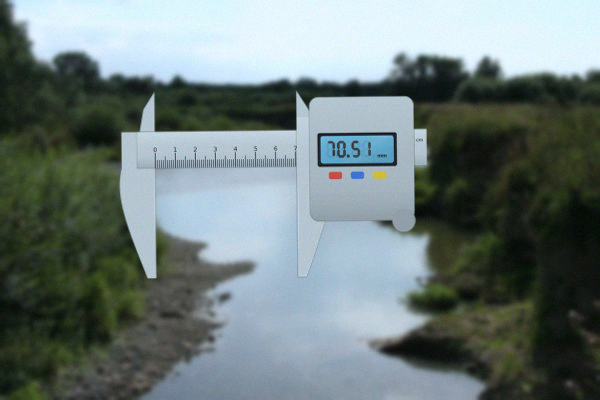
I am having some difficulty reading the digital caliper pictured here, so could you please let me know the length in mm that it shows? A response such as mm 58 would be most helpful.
mm 70.51
